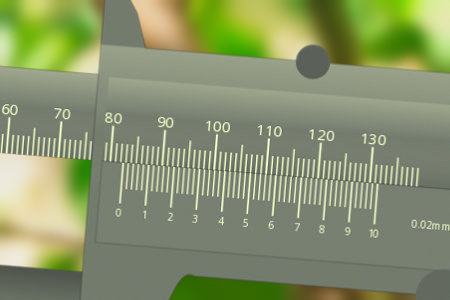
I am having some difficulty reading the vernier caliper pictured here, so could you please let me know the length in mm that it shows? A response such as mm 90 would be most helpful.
mm 82.5
